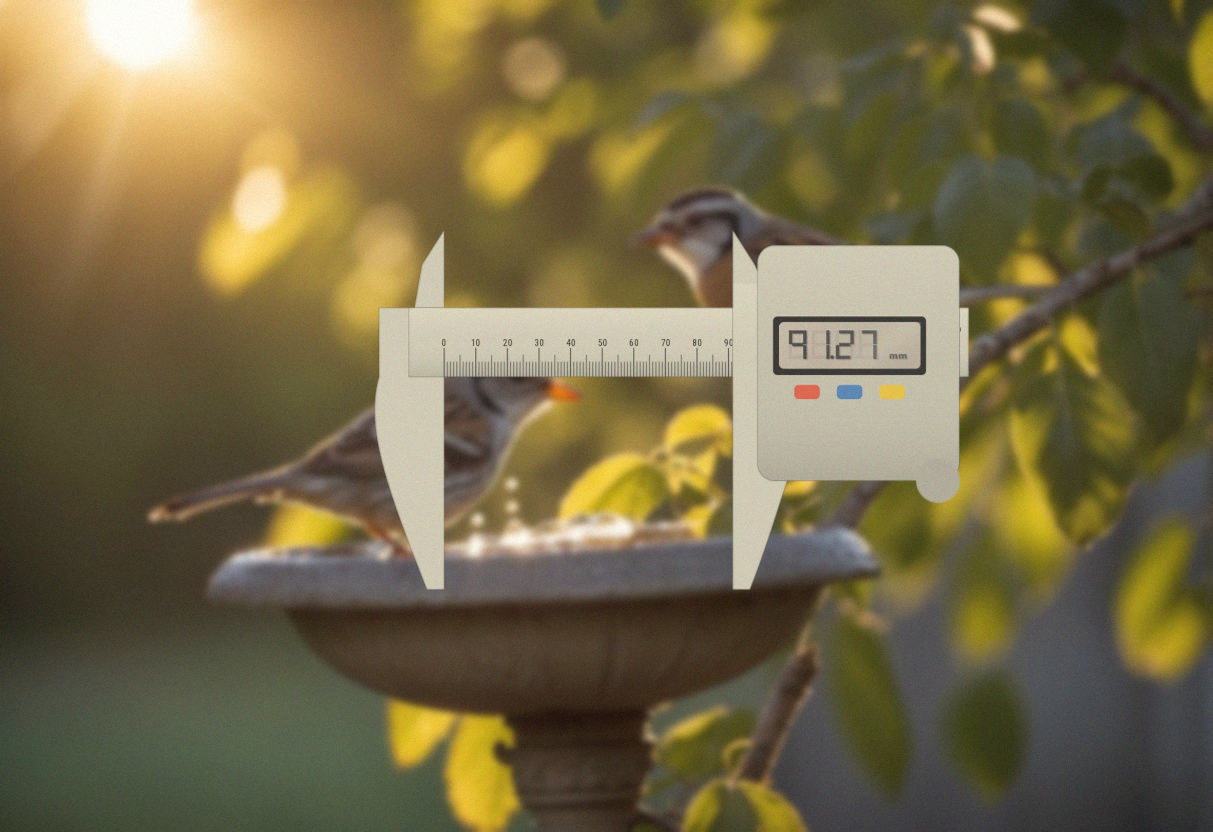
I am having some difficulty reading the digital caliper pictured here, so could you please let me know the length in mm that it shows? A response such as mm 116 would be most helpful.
mm 91.27
